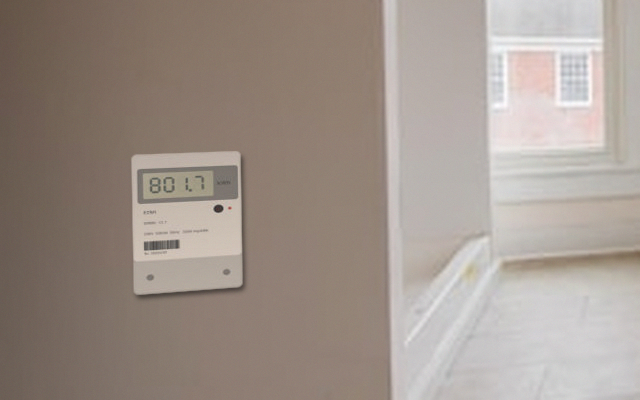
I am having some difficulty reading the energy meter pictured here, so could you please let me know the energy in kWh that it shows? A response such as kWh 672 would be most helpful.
kWh 801.7
